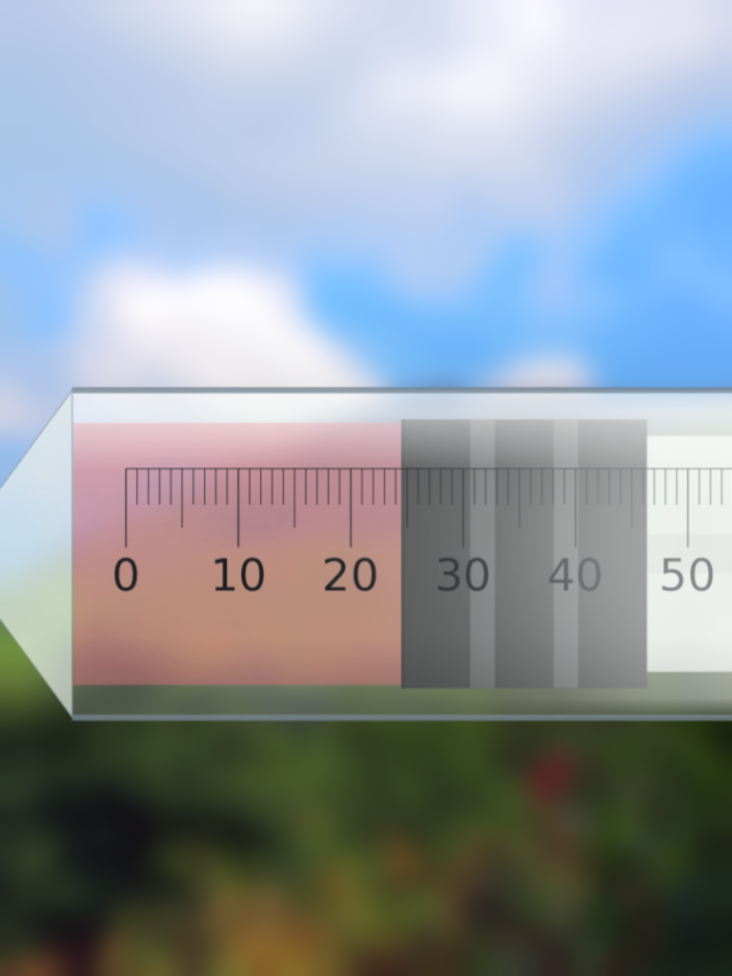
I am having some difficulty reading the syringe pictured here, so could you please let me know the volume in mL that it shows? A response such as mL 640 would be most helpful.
mL 24.5
